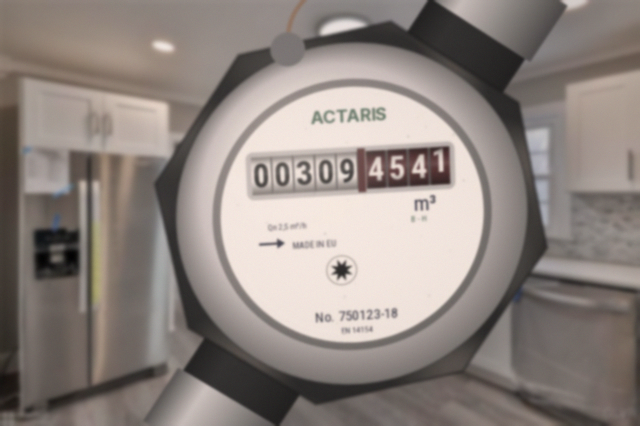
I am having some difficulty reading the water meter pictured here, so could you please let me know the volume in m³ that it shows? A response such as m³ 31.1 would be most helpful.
m³ 309.4541
